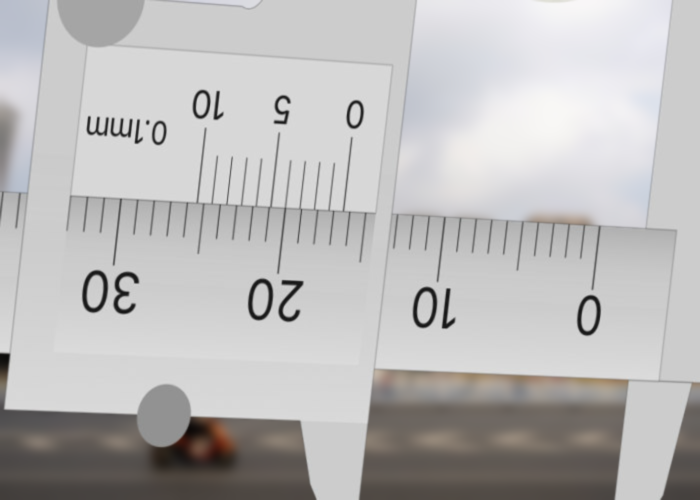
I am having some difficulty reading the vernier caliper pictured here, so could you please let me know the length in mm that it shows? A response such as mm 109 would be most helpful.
mm 16.4
